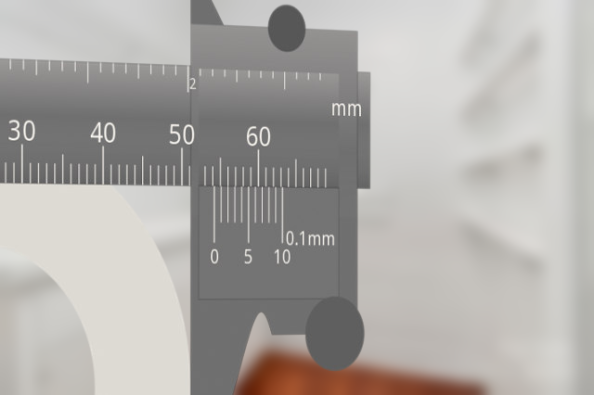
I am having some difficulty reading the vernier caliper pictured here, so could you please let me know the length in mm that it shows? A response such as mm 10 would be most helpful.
mm 54.2
